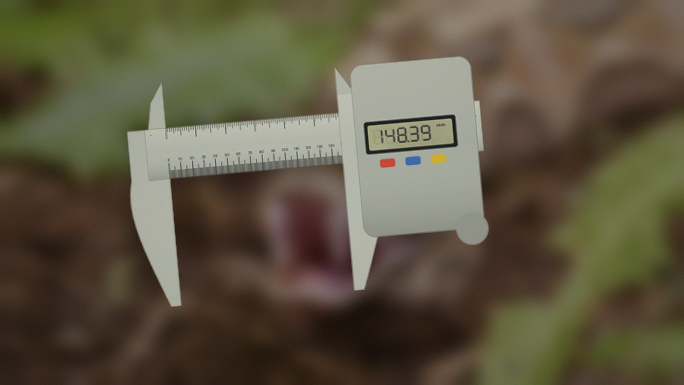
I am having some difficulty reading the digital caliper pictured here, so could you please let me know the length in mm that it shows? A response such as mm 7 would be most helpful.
mm 148.39
